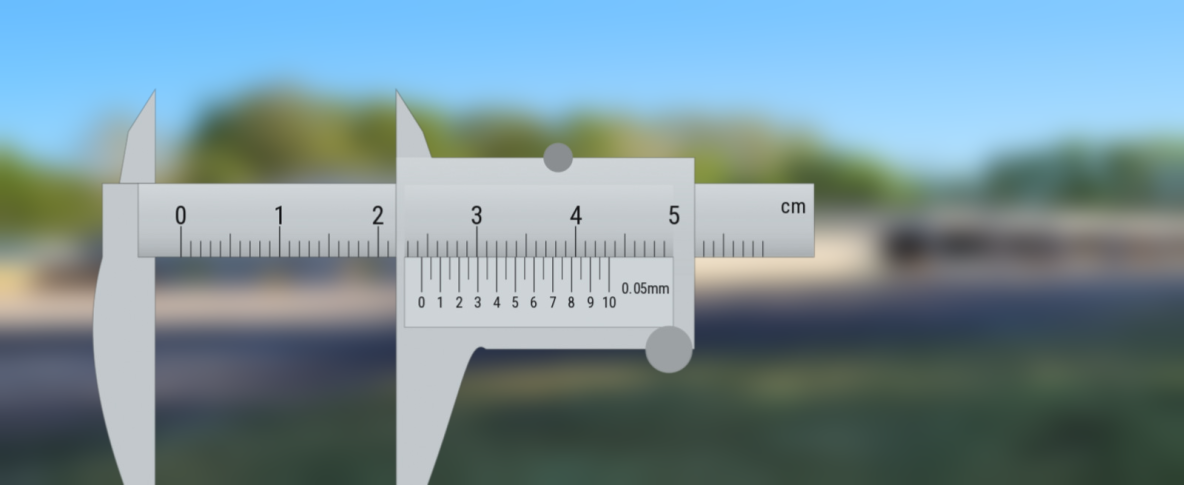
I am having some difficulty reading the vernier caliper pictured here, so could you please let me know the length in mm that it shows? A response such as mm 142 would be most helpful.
mm 24.4
